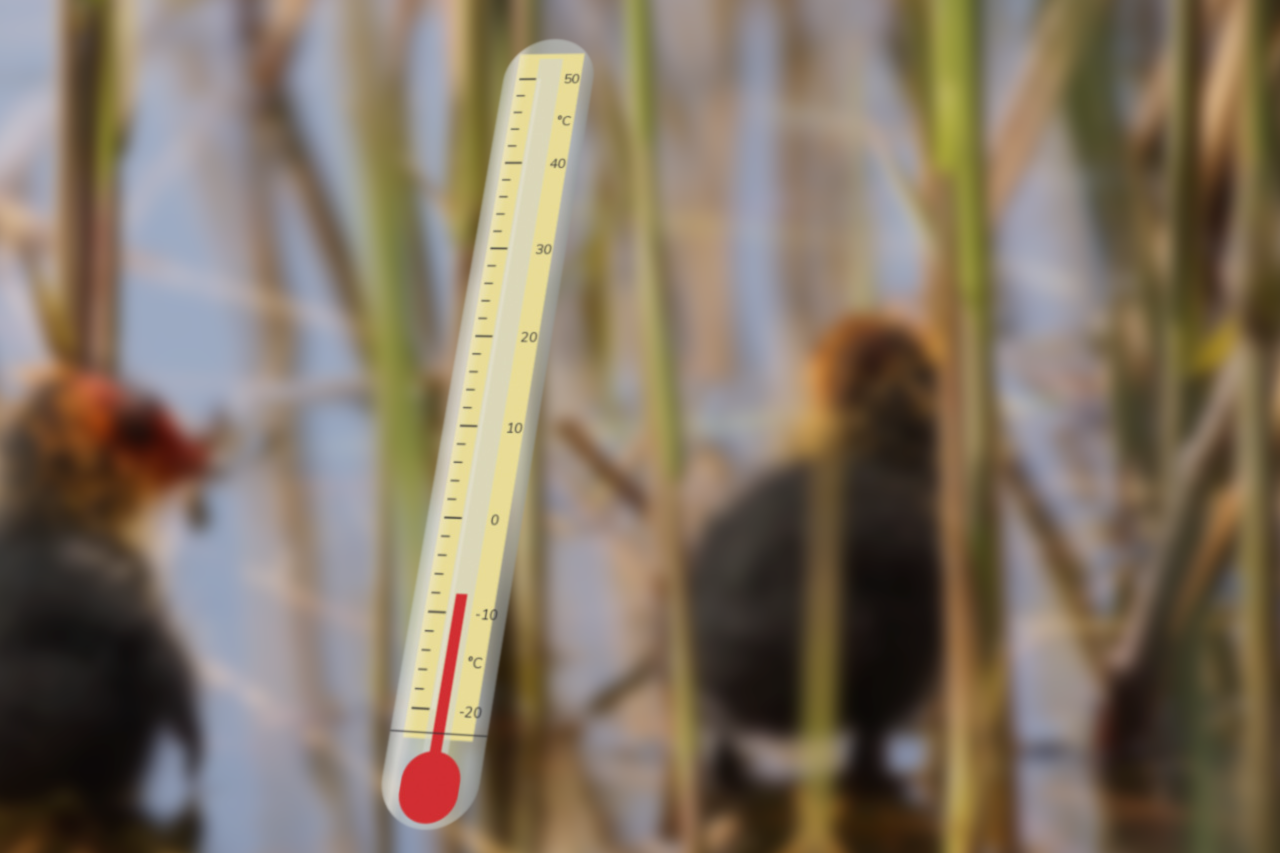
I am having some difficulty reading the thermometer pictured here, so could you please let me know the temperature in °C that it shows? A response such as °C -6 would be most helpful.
°C -8
